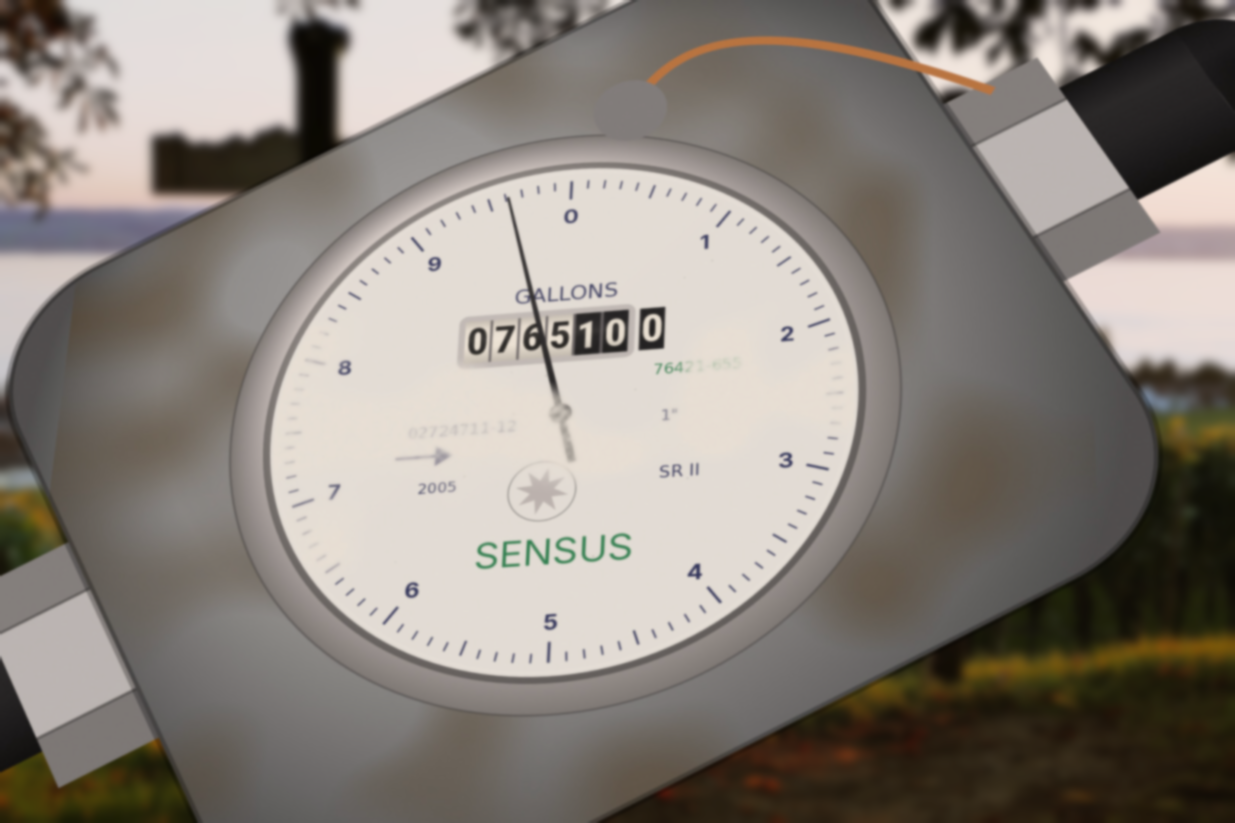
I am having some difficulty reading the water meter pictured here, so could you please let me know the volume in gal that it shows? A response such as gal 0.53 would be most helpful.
gal 765099.6
